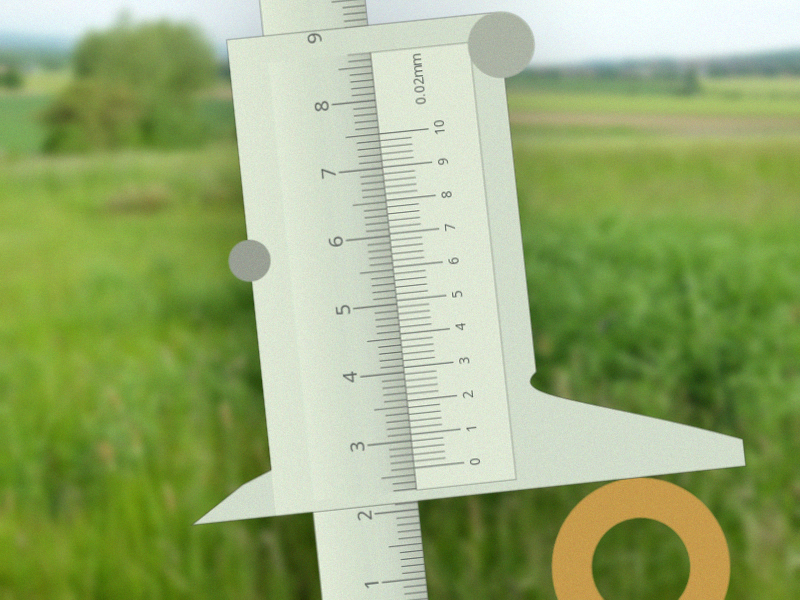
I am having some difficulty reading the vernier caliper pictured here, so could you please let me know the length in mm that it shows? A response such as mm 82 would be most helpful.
mm 26.0
